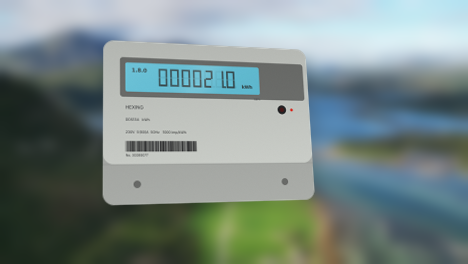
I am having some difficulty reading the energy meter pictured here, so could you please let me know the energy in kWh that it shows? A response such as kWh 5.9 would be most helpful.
kWh 21.0
